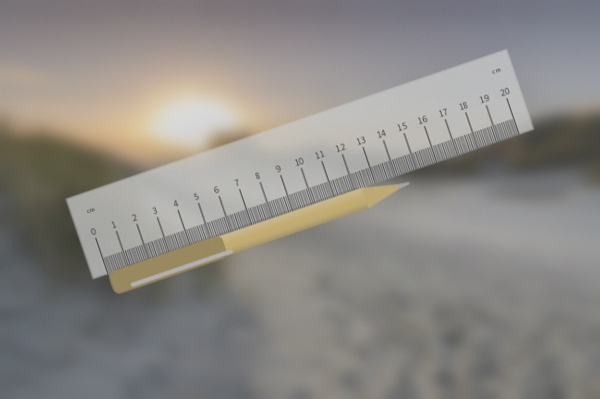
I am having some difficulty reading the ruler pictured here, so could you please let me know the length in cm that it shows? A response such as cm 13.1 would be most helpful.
cm 14.5
